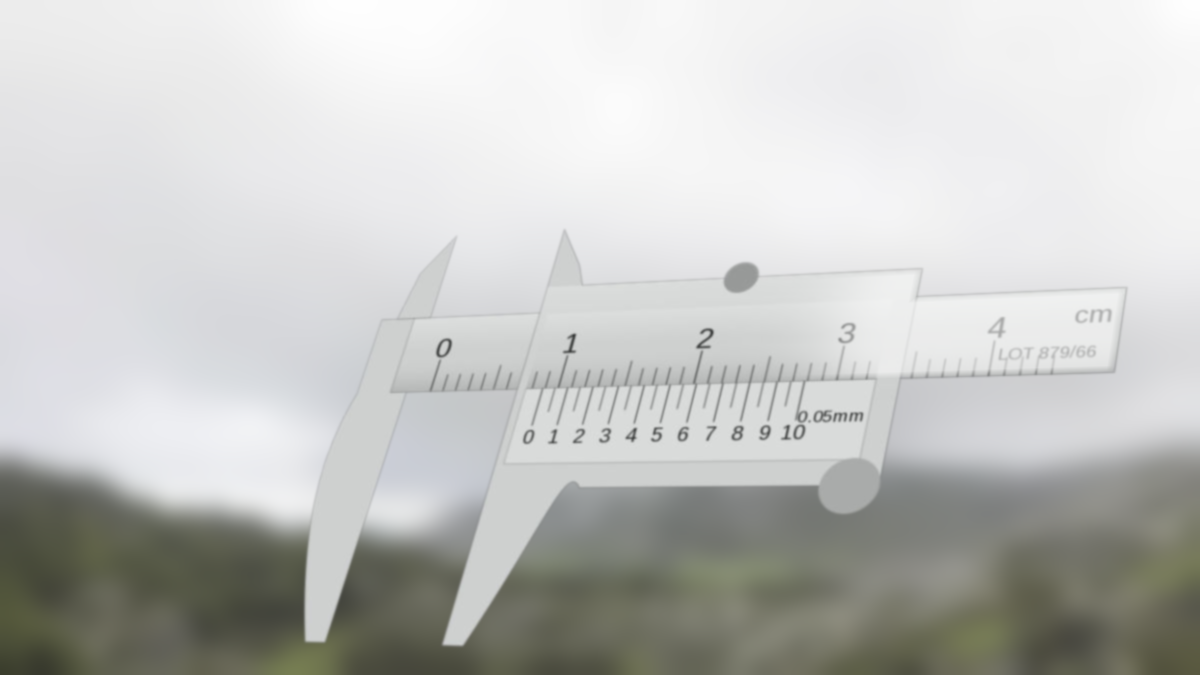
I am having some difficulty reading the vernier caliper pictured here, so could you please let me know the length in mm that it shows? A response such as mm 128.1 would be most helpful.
mm 8.8
